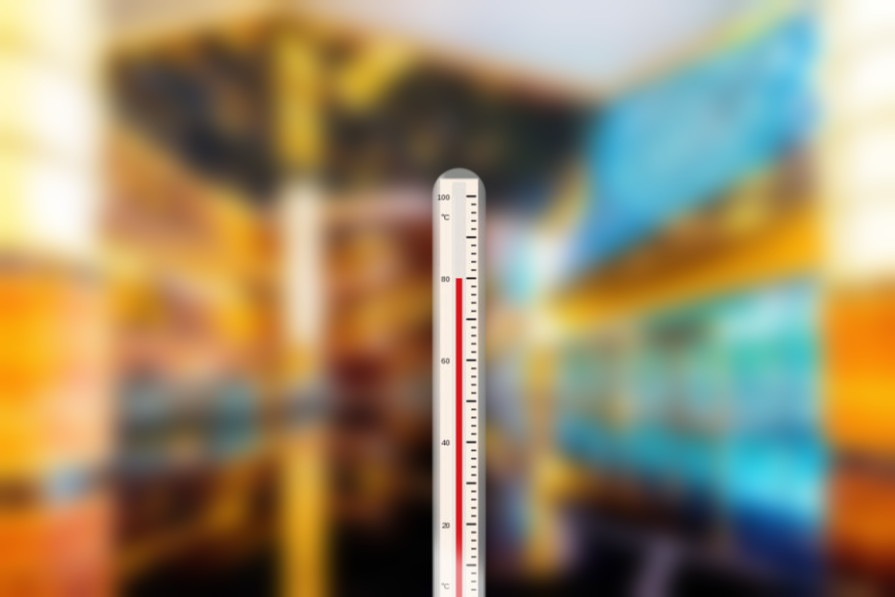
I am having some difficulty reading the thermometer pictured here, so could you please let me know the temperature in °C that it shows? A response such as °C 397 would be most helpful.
°C 80
